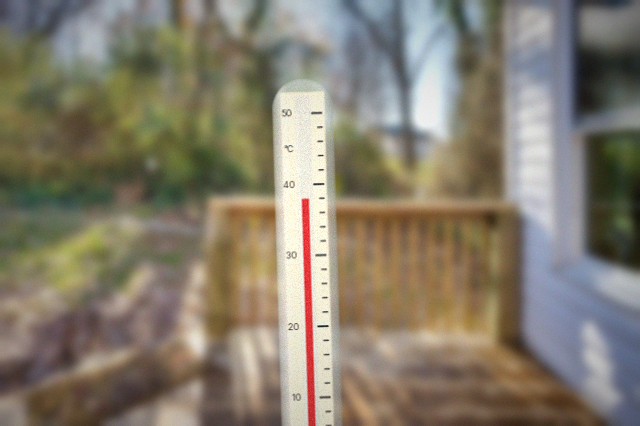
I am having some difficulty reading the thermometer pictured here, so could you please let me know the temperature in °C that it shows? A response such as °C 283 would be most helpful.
°C 38
